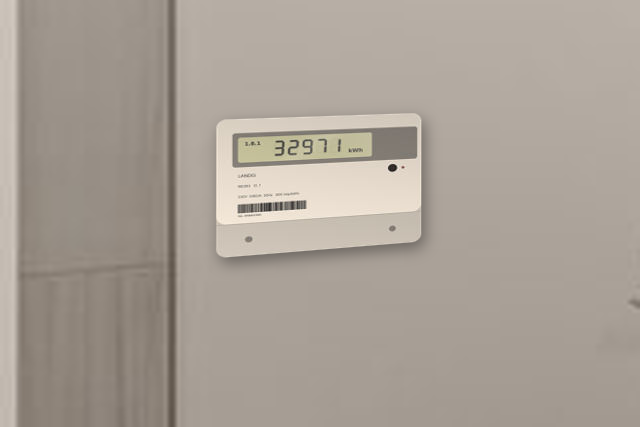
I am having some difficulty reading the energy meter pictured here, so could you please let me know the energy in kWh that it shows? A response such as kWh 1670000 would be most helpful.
kWh 32971
